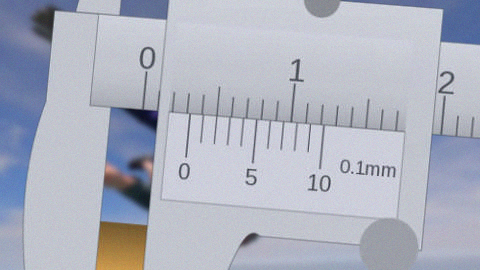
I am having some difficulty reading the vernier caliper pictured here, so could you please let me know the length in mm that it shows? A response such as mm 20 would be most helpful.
mm 3.2
